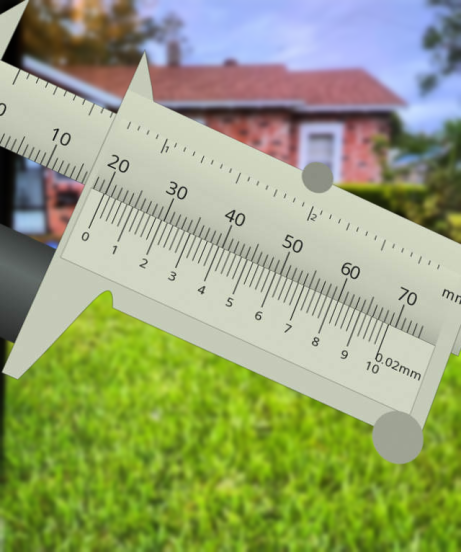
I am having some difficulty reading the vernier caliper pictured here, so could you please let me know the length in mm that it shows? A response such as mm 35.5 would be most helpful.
mm 19.8
